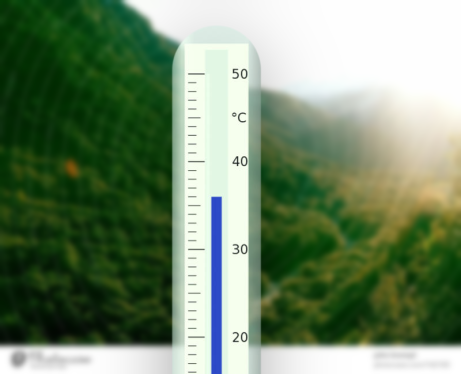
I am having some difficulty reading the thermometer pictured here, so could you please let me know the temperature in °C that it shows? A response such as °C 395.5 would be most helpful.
°C 36
